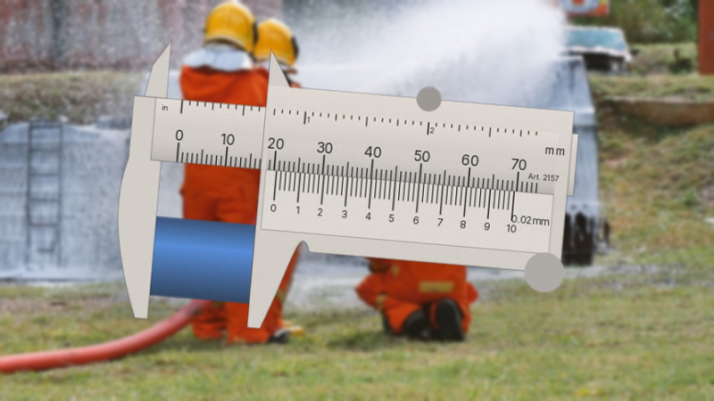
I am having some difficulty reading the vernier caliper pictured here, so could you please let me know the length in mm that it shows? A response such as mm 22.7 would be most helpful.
mm 20.5
